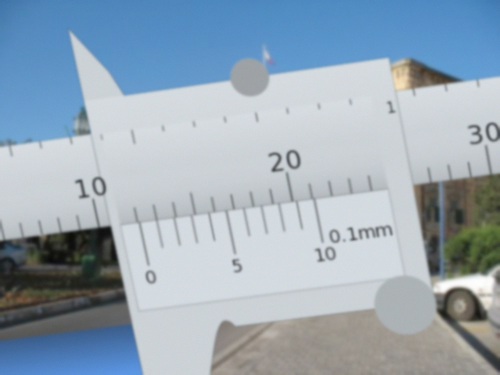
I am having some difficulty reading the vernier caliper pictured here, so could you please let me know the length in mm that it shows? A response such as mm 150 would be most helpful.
mm 12.1
